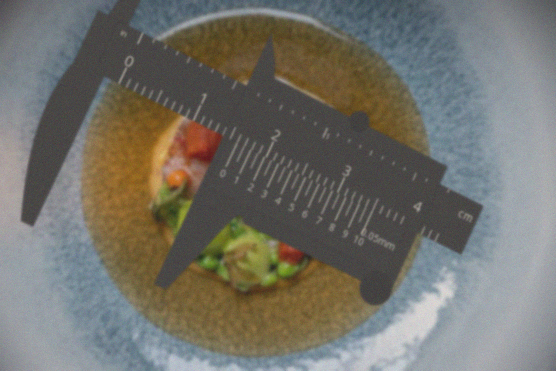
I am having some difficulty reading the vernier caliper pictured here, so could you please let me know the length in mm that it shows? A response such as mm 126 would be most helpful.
mm 16.0
